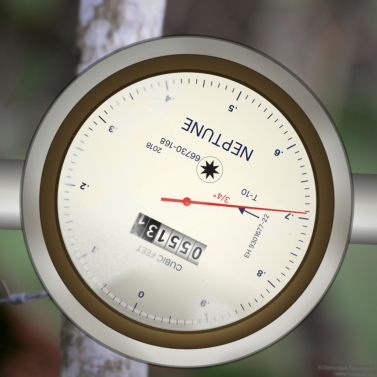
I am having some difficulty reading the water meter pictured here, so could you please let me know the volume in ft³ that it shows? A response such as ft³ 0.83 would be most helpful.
ft³ 55130.69
